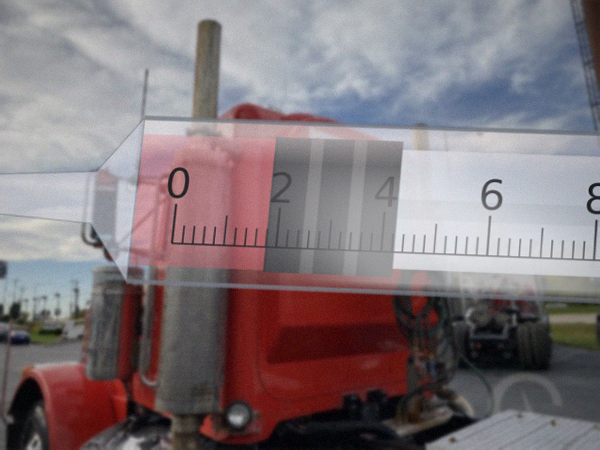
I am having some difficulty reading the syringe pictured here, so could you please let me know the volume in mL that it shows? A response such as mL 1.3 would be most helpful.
mL 1.8
